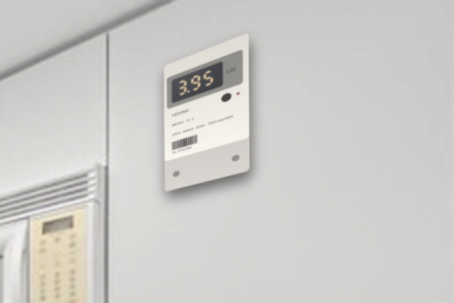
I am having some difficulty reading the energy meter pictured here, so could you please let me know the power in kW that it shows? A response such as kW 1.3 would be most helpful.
kW 3.95
